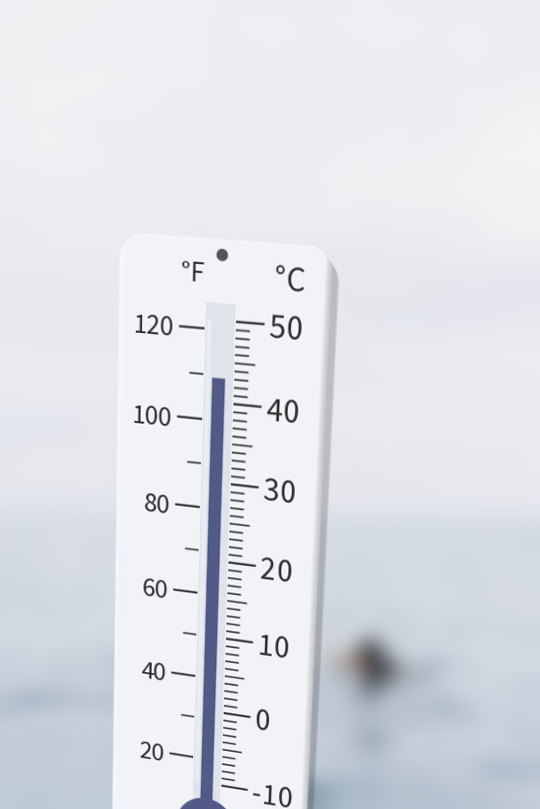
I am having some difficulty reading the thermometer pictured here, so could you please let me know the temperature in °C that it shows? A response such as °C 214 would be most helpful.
°C 43
